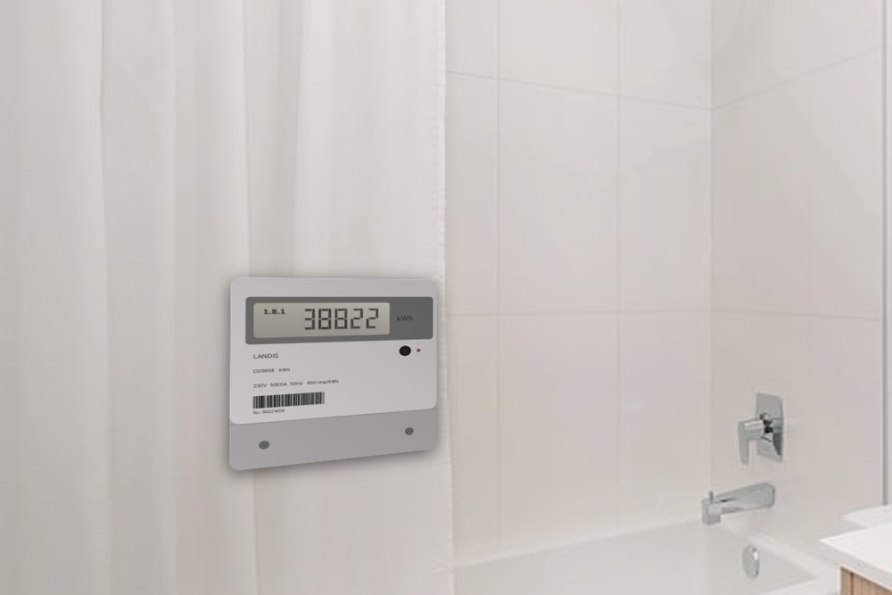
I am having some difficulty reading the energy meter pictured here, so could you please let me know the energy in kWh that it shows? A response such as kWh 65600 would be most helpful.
kWh 38822
